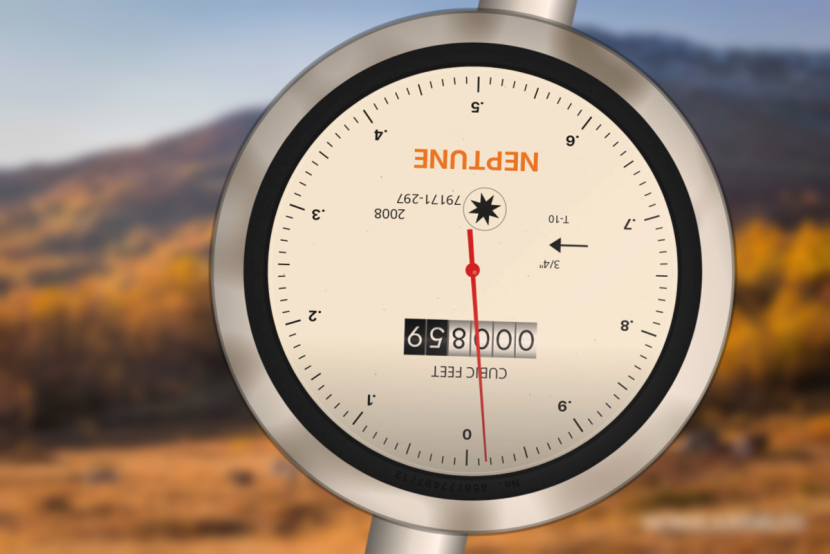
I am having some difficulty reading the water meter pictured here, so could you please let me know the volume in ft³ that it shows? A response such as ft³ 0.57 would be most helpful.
ft³ 858.98
